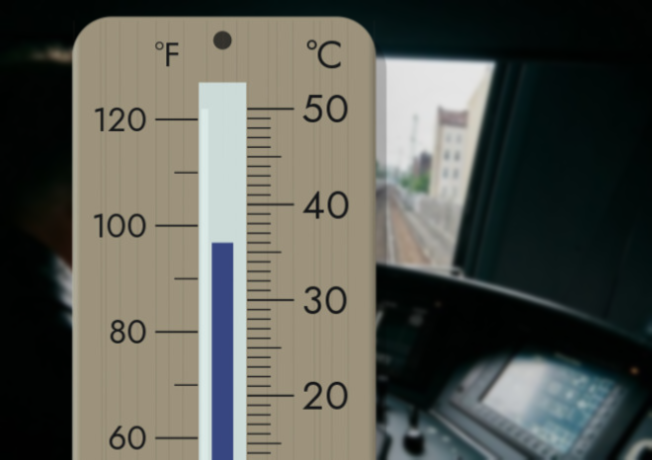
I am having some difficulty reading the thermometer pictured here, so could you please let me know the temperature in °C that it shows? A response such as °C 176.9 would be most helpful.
°C 36
